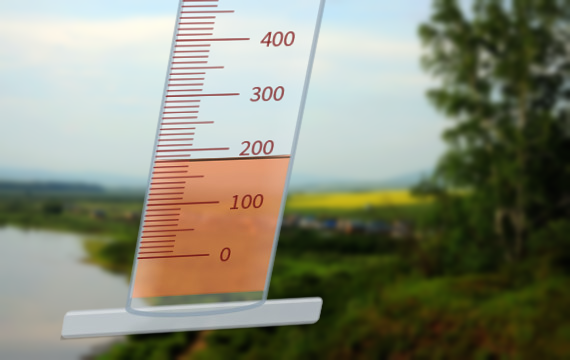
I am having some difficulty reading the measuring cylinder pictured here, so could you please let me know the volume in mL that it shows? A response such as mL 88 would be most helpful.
mL 180
